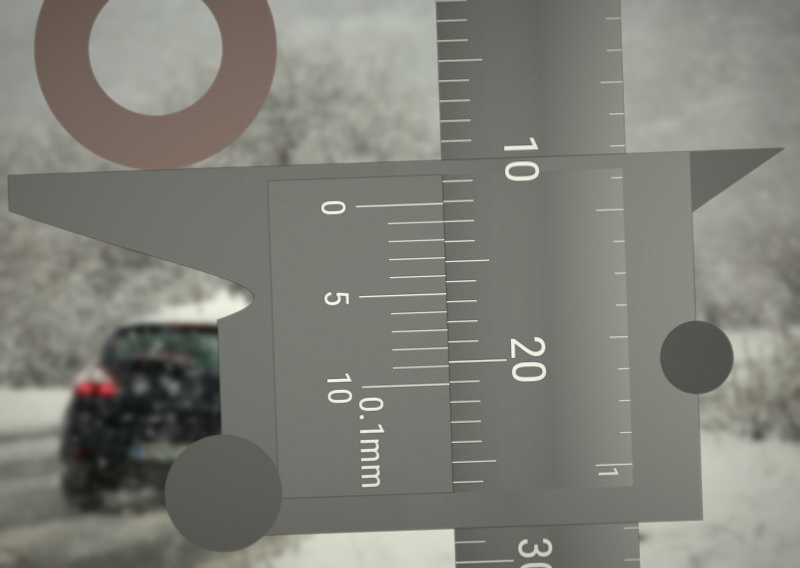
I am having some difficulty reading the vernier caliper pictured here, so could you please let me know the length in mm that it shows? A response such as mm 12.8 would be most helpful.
mm 12.1
